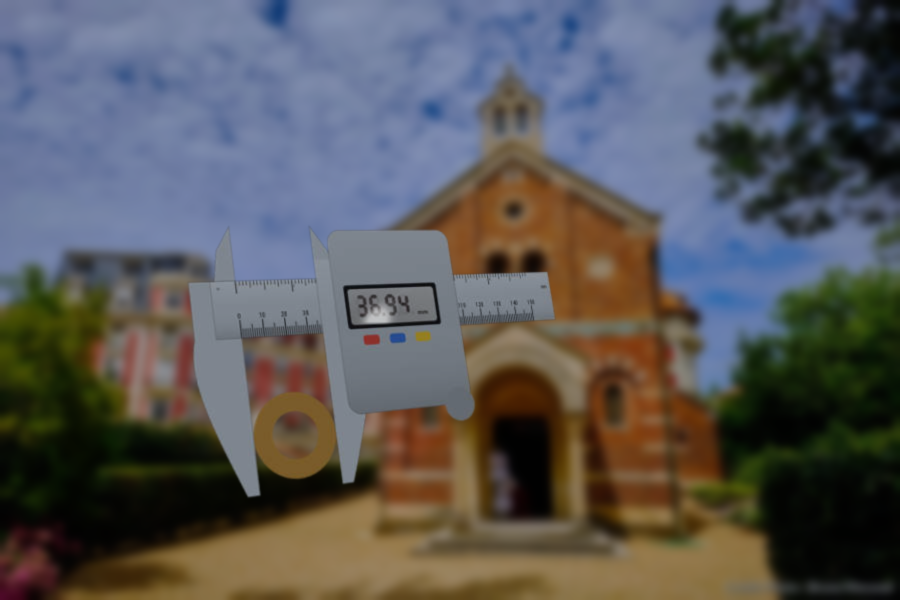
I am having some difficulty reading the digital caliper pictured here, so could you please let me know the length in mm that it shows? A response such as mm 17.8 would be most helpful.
mm 36.94
